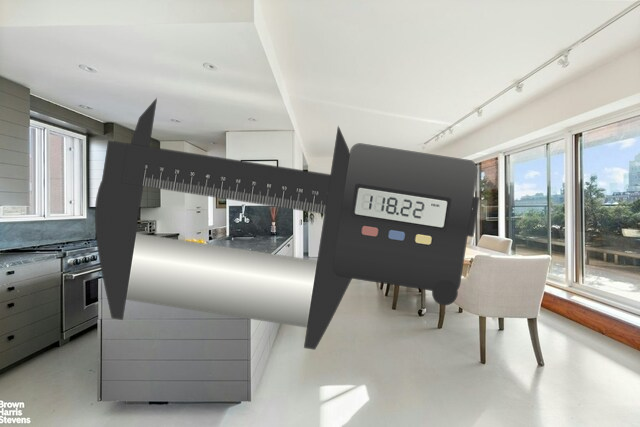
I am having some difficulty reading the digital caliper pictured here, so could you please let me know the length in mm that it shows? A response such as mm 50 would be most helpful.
mm 118.22
